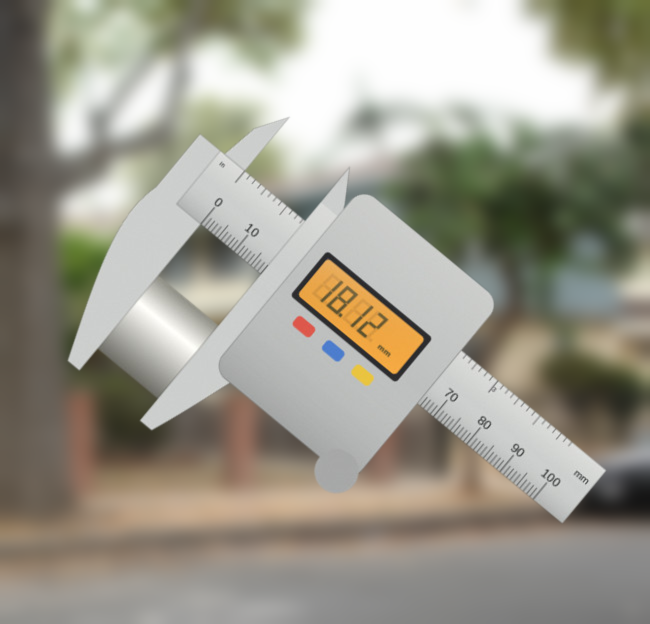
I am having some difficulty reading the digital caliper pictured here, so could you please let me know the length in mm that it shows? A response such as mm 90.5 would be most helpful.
mm 18.12
